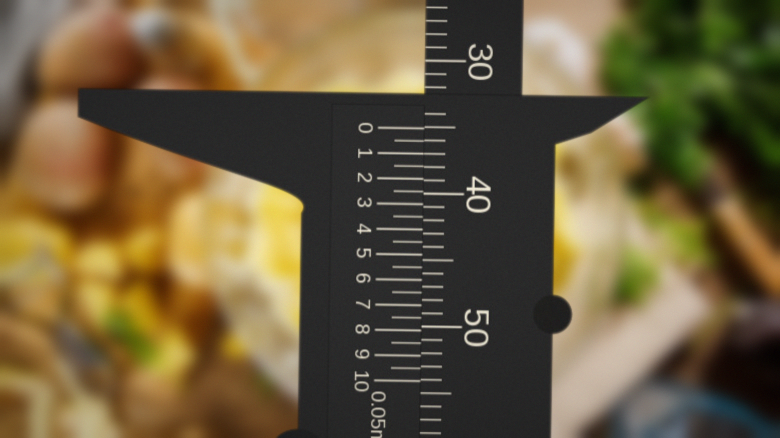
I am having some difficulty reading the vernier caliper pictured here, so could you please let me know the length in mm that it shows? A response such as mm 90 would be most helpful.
mm 35.1
